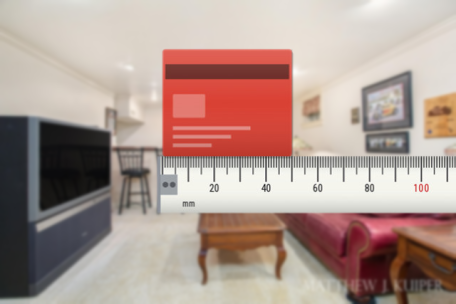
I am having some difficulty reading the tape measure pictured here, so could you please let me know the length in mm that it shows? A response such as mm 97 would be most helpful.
mm 50
